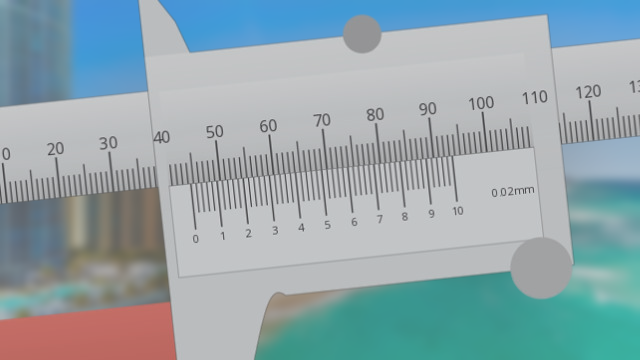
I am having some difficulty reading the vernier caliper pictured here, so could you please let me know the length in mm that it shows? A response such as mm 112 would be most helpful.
mm 44.5
